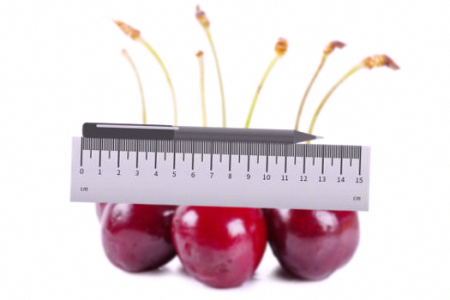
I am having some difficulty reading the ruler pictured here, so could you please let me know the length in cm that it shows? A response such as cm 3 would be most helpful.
cm 13
